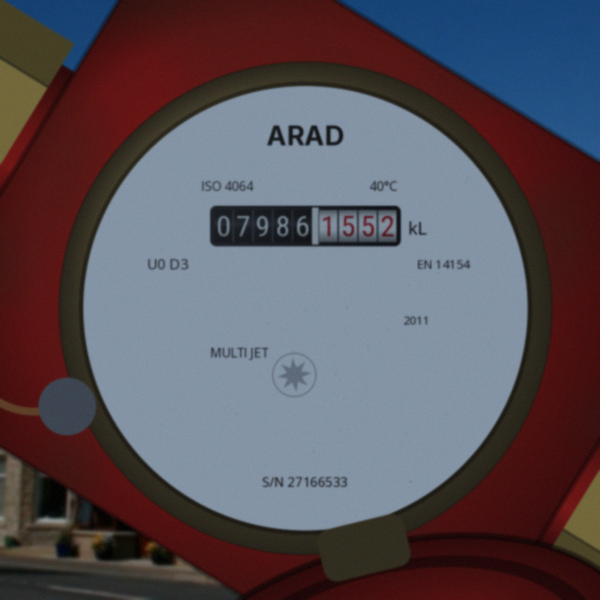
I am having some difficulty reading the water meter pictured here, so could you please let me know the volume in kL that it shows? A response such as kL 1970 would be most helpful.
kL 7986.1552
